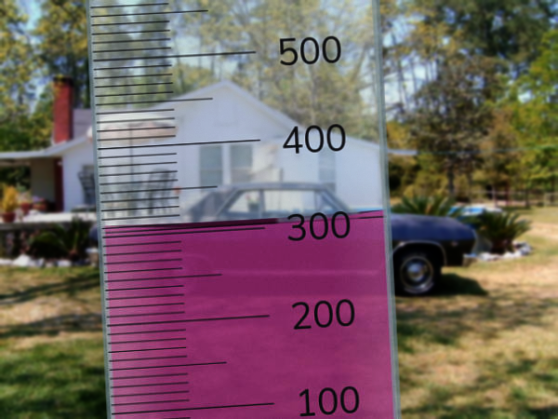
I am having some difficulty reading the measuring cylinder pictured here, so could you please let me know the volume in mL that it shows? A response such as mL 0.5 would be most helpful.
mL 305
